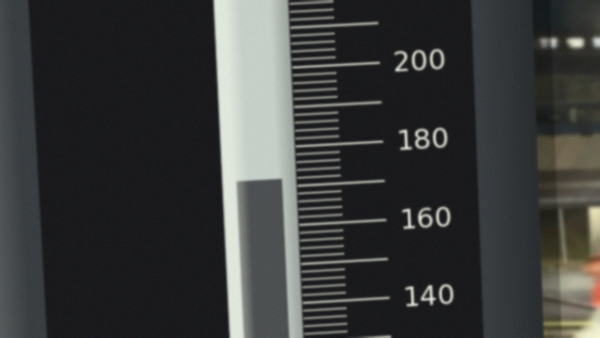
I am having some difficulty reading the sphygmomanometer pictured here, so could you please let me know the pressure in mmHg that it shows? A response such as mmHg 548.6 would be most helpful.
mmHg 172
